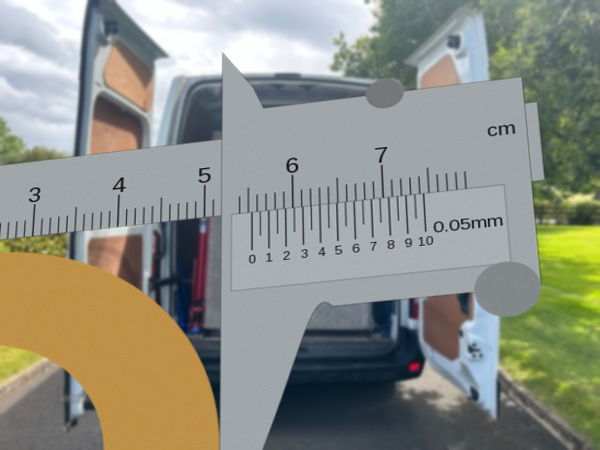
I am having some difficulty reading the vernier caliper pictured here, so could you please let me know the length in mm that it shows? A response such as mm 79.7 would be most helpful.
mm 55.4
